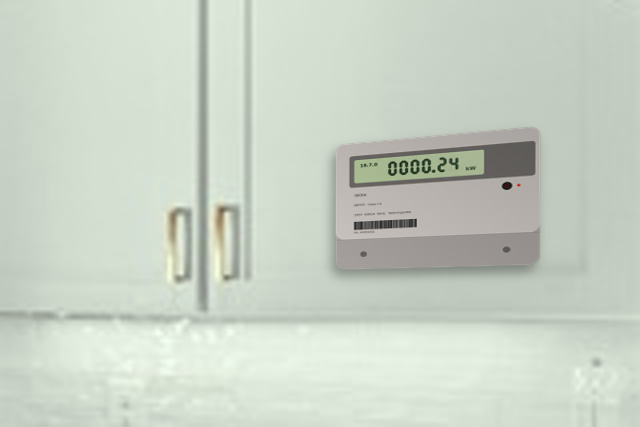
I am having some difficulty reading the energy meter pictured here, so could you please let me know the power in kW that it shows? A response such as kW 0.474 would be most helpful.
kW 0.24
